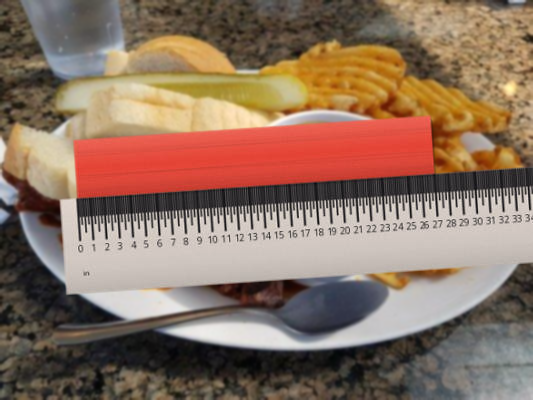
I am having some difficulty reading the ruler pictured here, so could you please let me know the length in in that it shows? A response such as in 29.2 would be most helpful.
in 27
